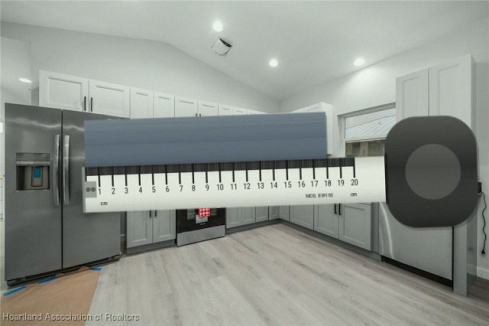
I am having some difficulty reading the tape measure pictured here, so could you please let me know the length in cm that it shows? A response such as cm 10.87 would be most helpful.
cm 18
